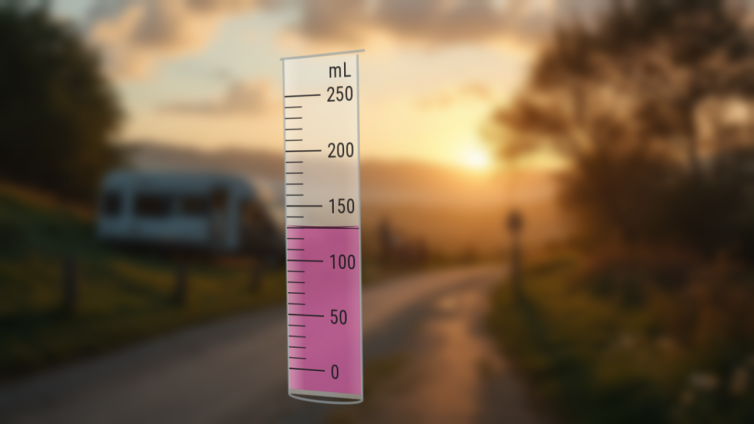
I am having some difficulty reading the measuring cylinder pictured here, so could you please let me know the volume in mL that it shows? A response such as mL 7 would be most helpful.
mL 130
